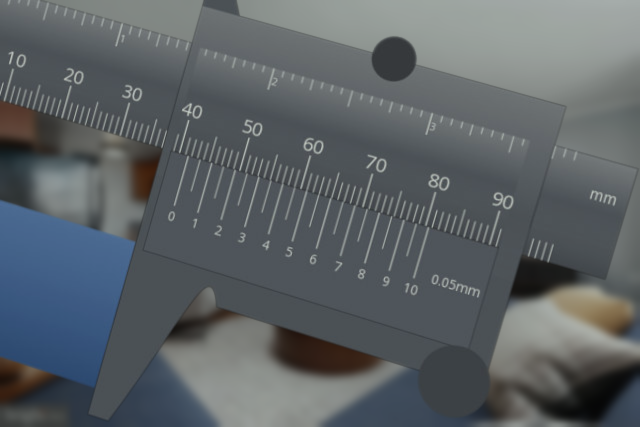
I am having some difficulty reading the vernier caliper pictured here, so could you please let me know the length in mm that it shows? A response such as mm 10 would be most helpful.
mm 41.5
